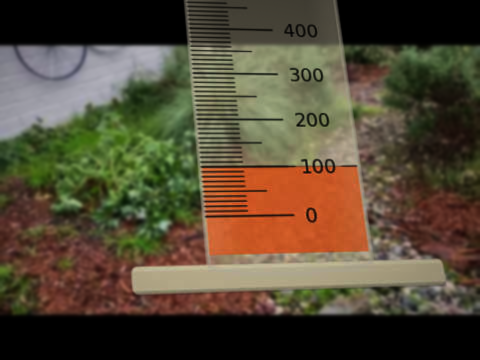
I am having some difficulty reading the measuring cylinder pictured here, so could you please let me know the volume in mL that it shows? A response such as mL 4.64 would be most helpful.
mL 100
